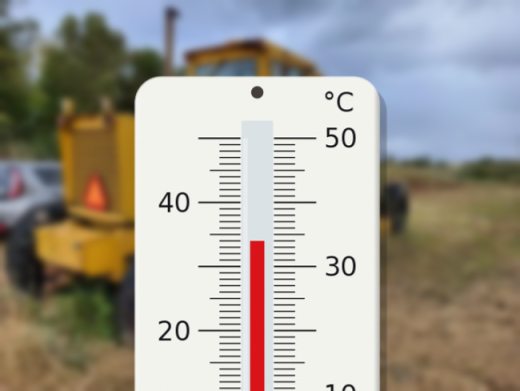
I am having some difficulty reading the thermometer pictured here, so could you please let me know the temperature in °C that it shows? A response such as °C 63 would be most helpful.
°C 34
